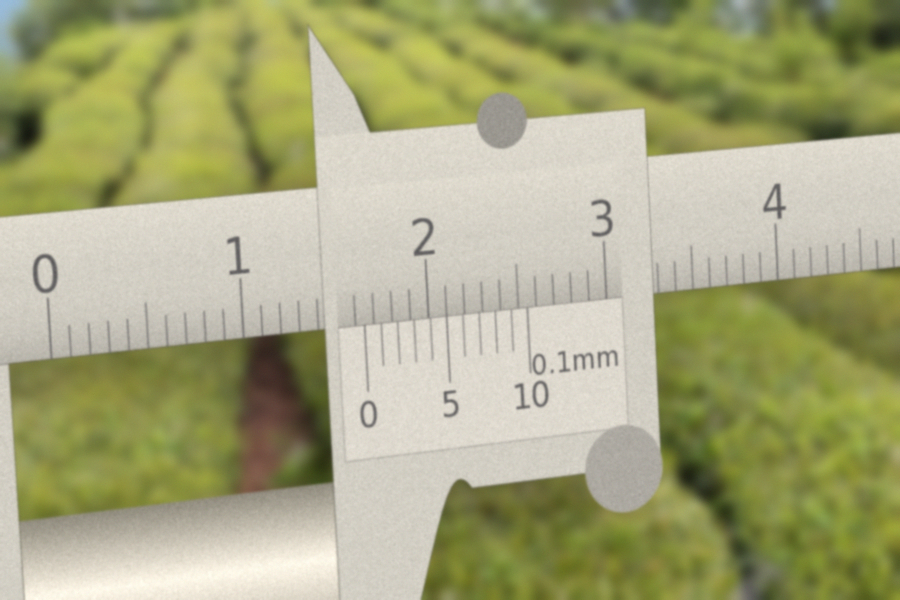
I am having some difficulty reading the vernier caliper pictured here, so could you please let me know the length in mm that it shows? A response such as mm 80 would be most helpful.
mm 16.5
